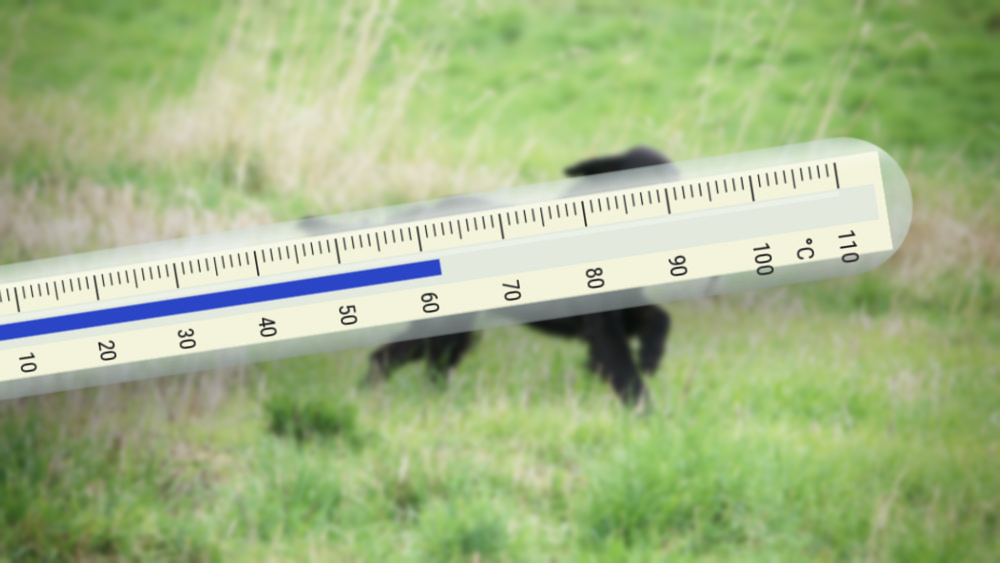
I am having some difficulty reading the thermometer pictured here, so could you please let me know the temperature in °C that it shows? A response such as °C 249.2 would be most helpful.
°C 62
